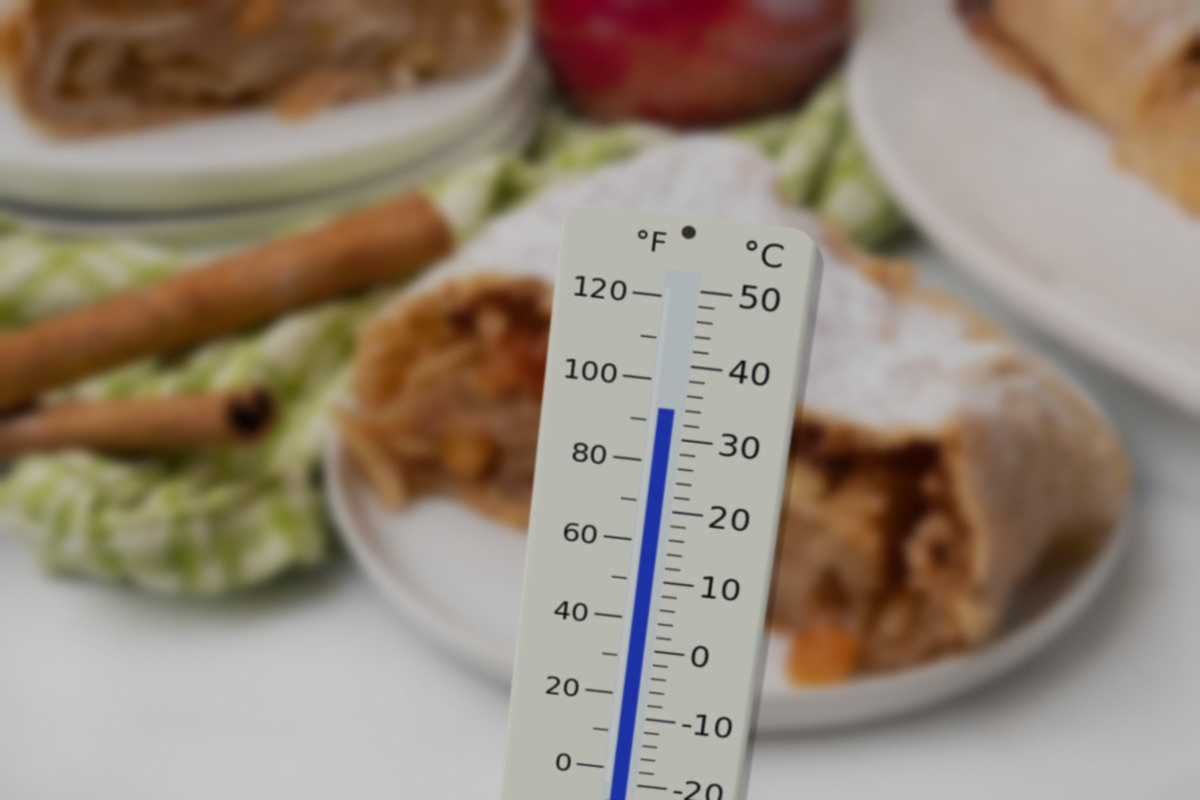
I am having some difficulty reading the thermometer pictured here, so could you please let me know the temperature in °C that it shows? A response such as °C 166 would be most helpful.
°C 34
